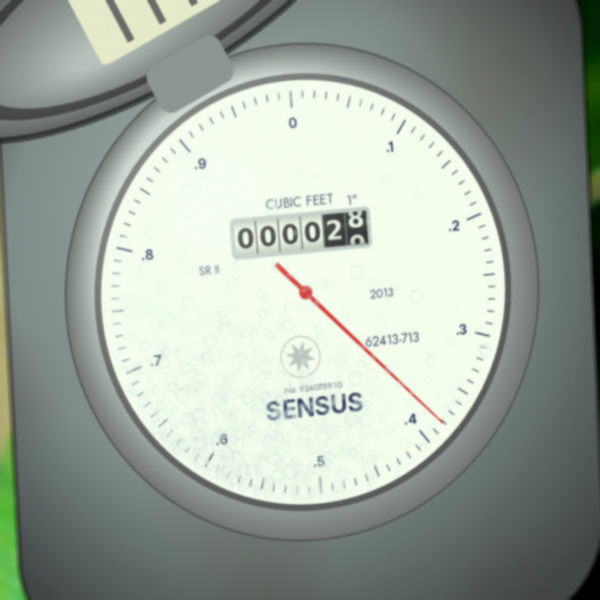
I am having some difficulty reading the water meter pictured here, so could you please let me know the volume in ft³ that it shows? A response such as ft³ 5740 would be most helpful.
ft³ 28.38
